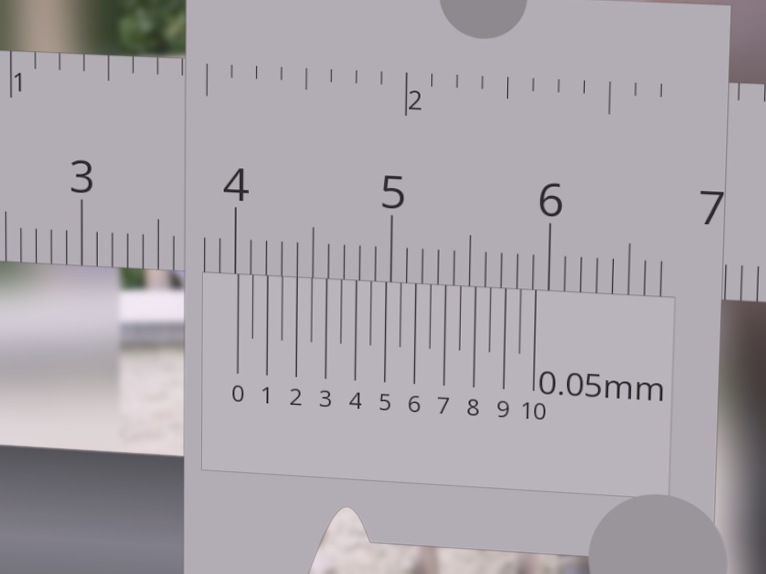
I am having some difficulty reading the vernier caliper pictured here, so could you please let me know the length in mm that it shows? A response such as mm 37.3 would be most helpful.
mm 40.2
